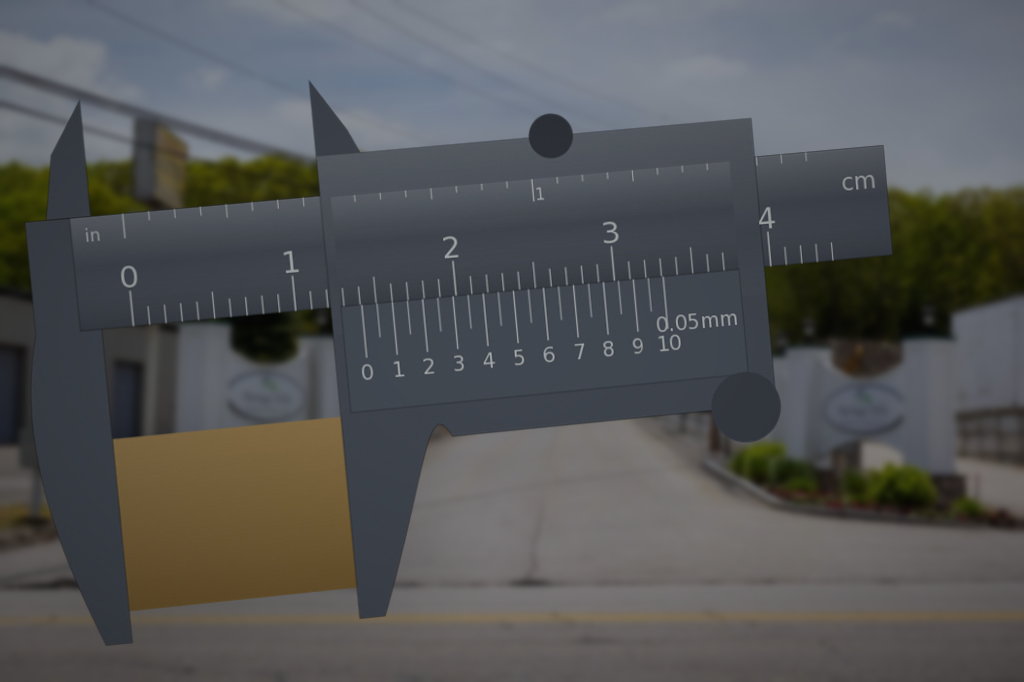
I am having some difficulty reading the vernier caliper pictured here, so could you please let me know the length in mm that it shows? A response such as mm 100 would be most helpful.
mm 14.1
